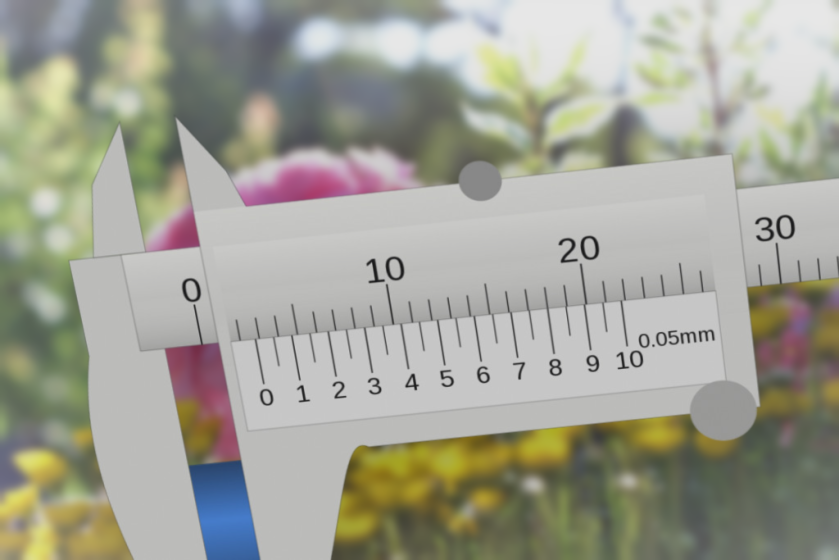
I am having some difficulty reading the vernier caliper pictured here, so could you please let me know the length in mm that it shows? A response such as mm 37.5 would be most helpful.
mm 2.8
